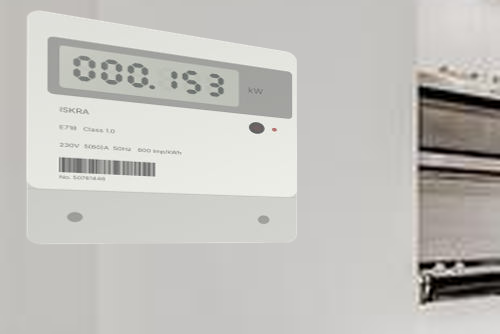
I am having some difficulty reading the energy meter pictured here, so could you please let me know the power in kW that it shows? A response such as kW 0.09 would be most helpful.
kW 0.153
